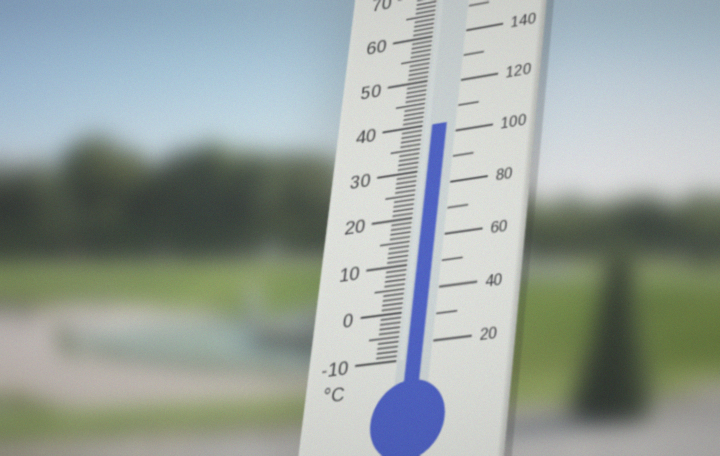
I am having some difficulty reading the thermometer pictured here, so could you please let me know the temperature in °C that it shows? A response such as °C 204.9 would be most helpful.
°C 40
